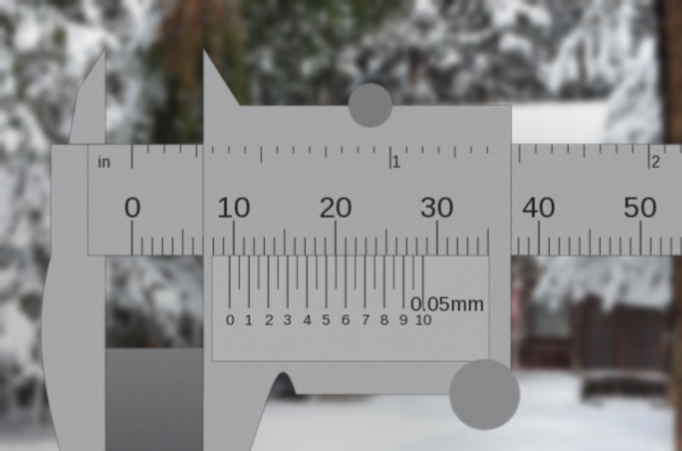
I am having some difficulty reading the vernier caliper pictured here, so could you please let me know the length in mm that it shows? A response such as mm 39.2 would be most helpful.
mm 9.6
